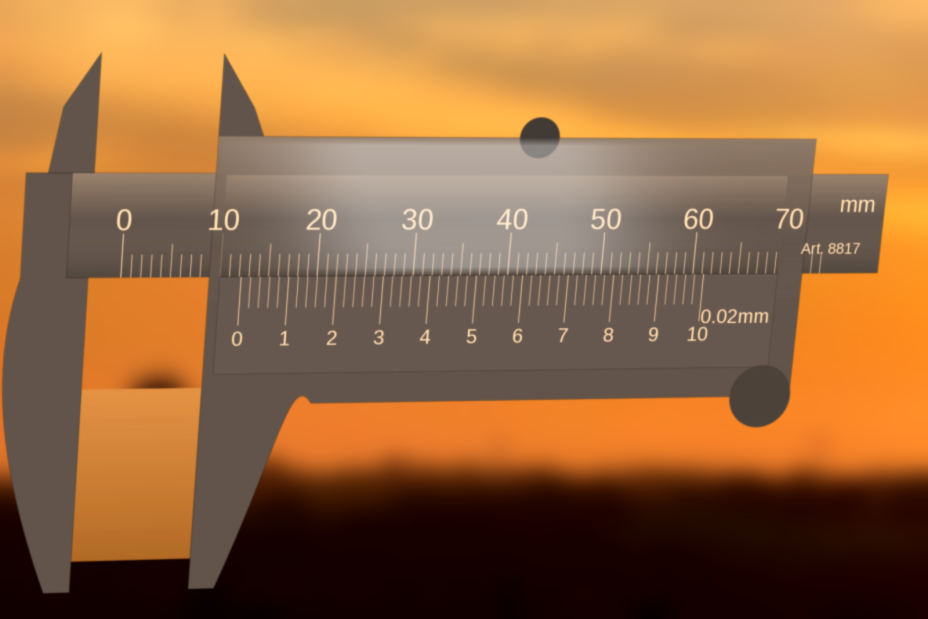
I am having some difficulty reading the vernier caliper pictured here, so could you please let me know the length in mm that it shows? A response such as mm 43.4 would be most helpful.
mm 12.2
